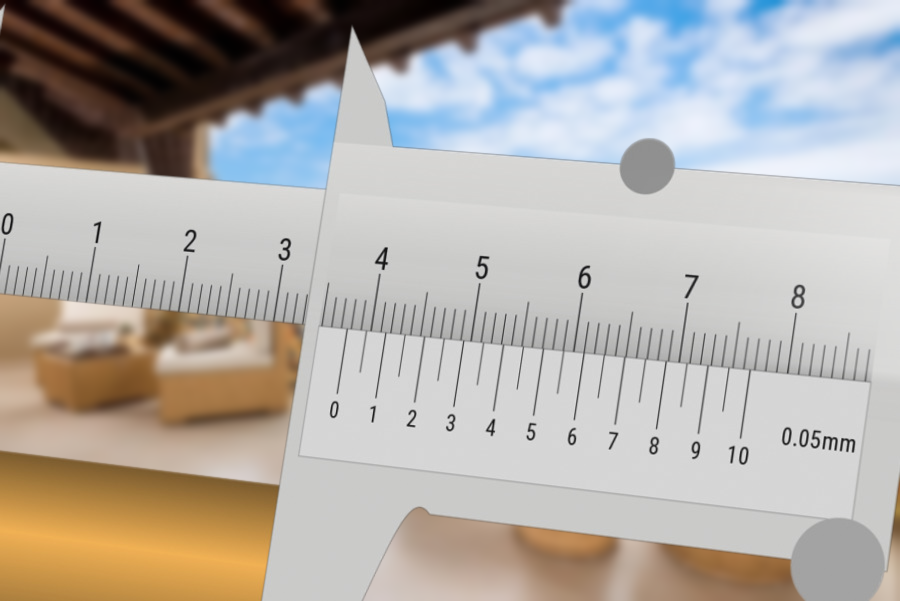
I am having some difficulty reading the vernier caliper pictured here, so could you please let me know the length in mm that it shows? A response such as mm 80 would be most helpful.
mm 37.6
